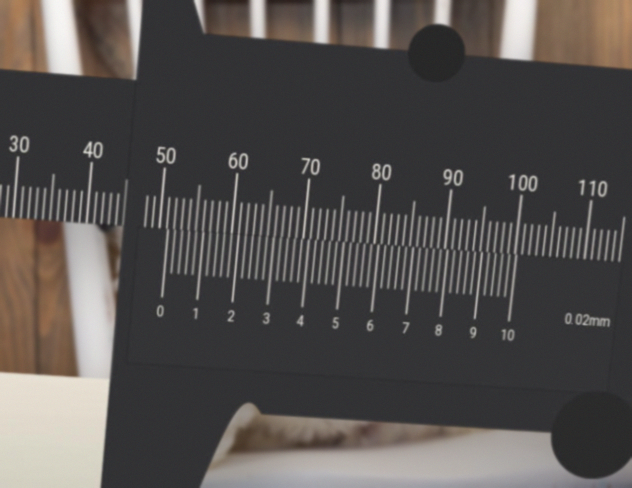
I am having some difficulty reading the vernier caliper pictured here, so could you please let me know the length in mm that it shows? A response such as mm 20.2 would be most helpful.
mm 51.2
